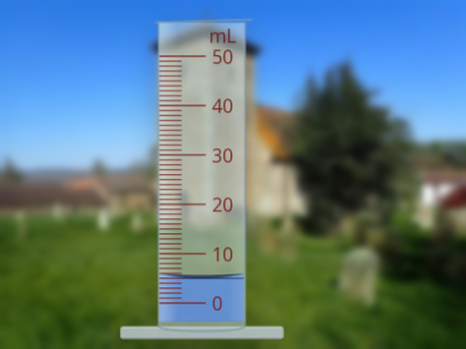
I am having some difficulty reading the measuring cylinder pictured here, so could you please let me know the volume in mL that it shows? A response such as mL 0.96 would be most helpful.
mL 5
